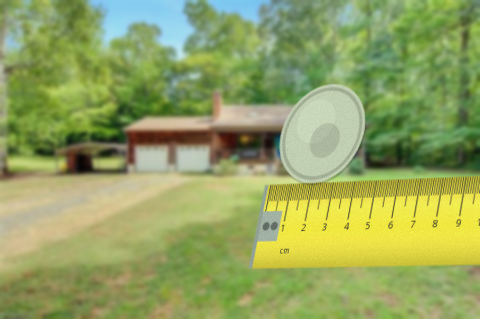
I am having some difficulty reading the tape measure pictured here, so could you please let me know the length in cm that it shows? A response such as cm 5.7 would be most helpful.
cm 4
